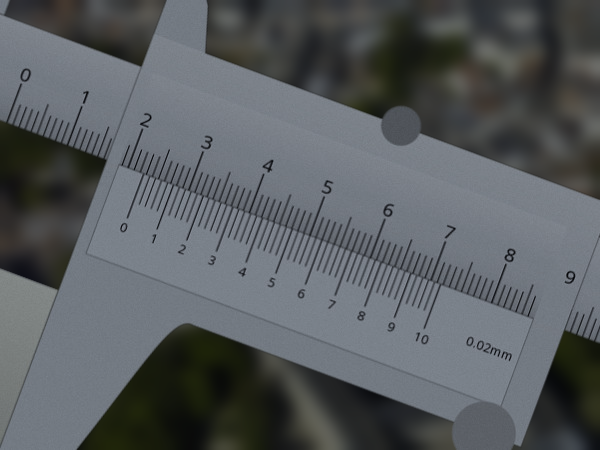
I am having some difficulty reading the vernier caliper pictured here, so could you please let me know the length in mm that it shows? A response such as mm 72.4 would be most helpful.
mm 22.6
